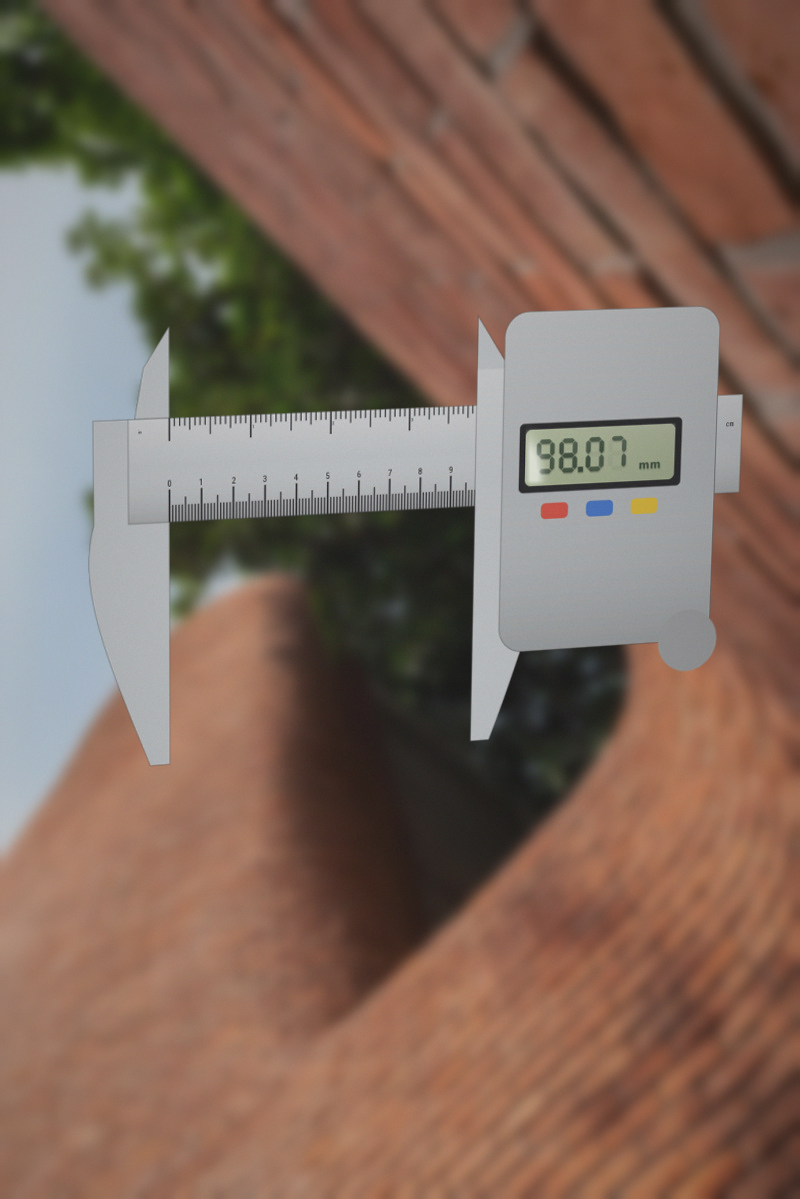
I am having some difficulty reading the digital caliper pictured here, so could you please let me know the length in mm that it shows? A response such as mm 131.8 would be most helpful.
mm 98.07
